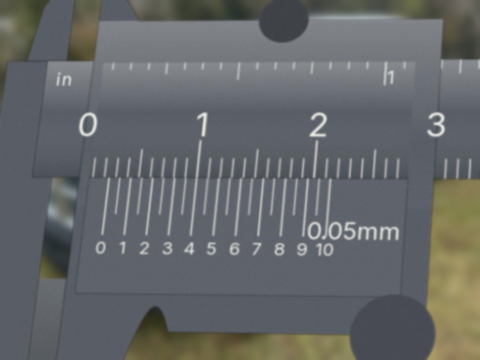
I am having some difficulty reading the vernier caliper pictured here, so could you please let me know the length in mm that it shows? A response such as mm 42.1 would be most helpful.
mm 2.4
